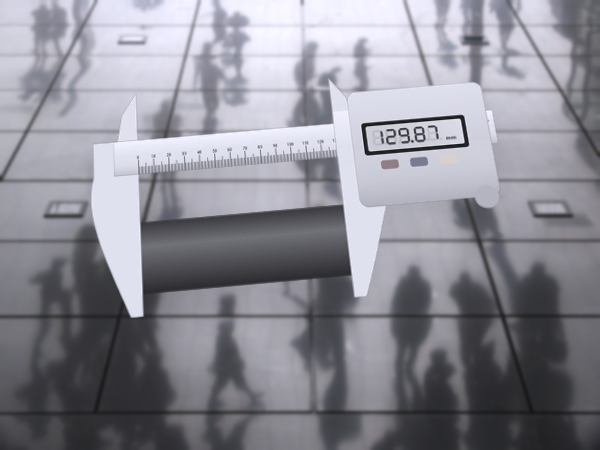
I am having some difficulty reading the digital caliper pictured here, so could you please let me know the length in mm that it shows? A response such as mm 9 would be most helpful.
mm 129.87
